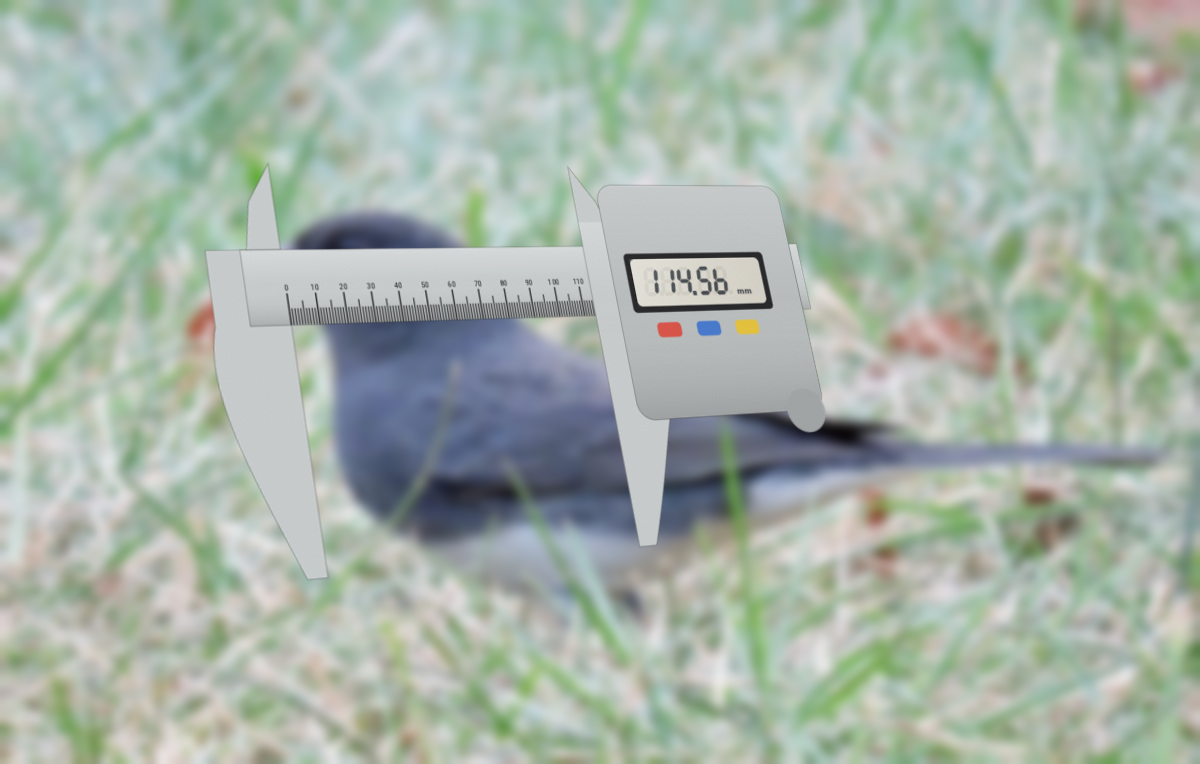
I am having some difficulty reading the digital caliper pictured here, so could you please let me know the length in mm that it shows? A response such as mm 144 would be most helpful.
mm 114.56
